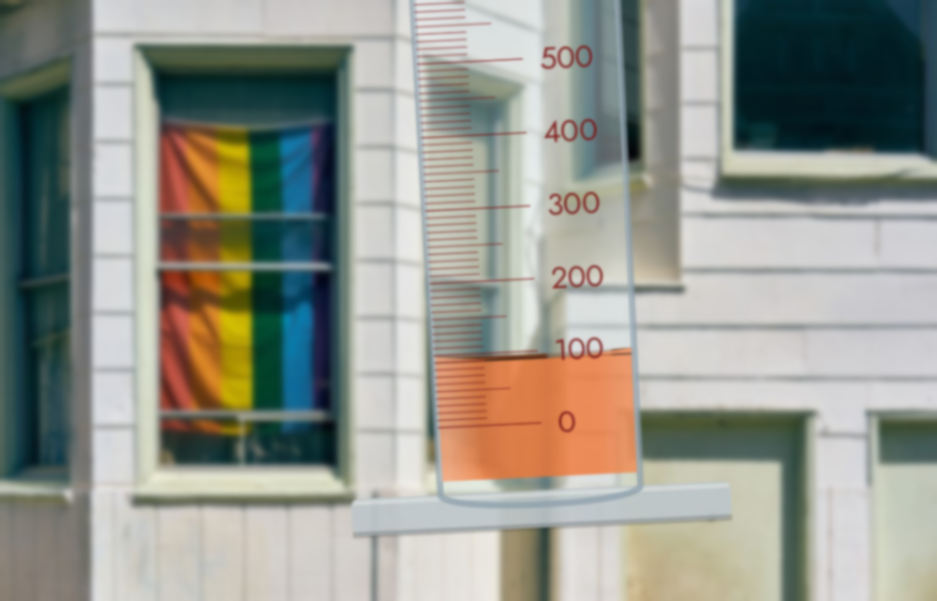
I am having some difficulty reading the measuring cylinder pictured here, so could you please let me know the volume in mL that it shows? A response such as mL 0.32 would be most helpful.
mL 90
